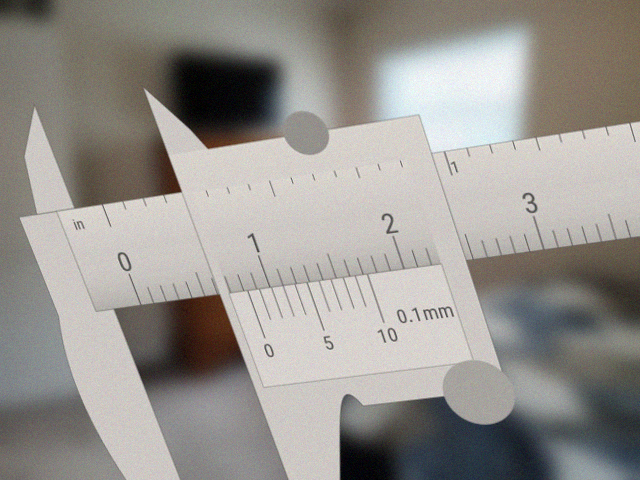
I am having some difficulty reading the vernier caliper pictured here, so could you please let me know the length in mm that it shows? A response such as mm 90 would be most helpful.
mm 8.3
